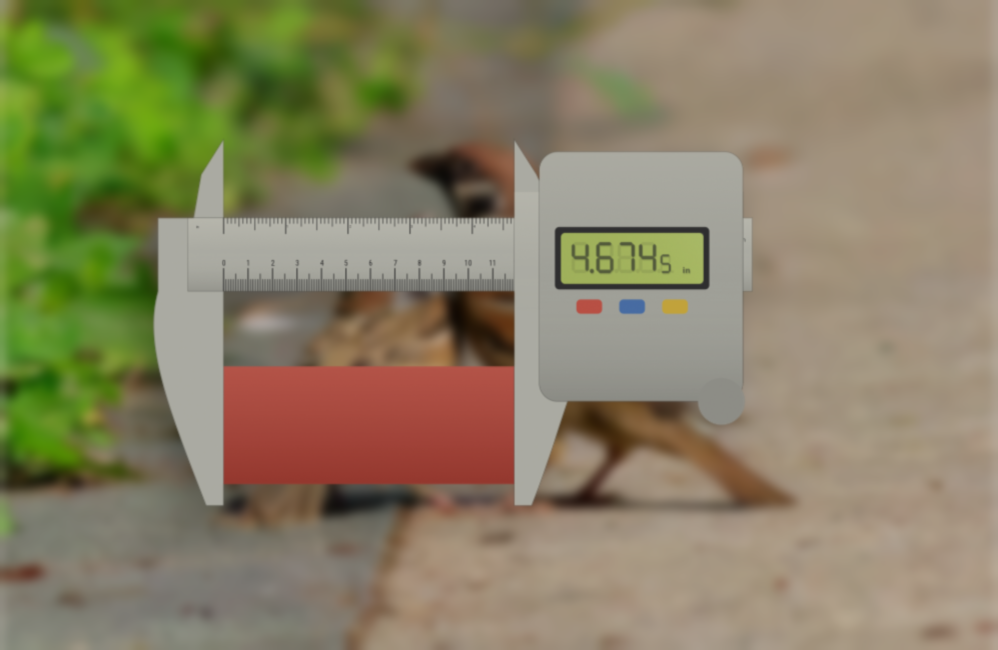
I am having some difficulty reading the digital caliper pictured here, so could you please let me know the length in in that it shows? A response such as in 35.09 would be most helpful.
in 4.6745
